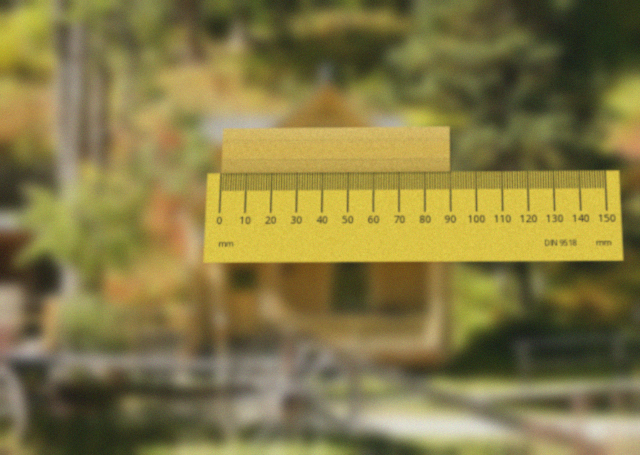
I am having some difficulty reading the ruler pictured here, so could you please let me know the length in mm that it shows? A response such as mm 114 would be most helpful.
mm 90
